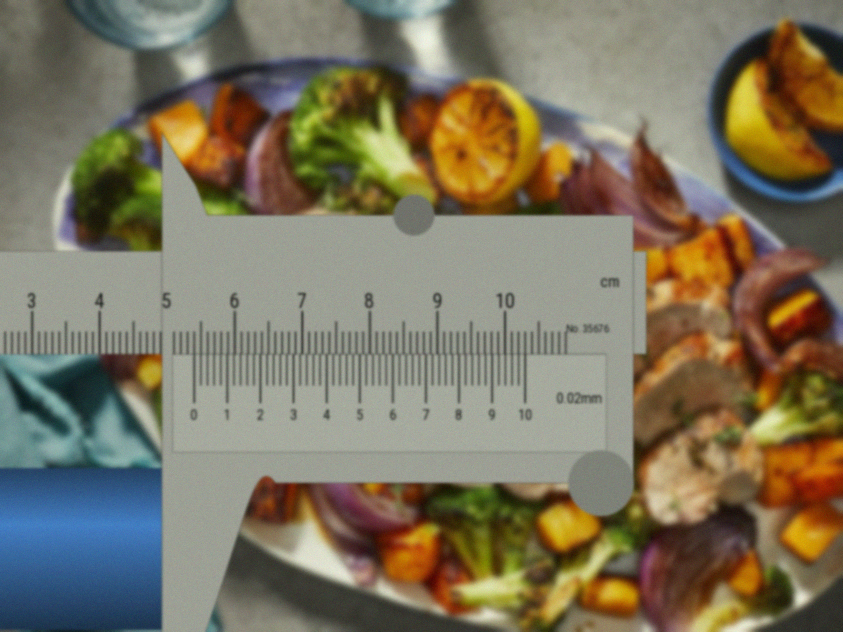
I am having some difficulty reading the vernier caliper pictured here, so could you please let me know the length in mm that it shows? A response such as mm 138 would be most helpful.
mm 54.0
